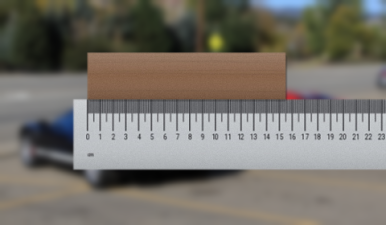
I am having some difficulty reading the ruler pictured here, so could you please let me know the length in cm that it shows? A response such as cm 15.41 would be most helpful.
cm 15.5
